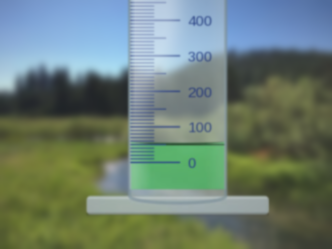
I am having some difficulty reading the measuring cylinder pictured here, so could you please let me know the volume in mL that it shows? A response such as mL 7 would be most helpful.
mL 50
